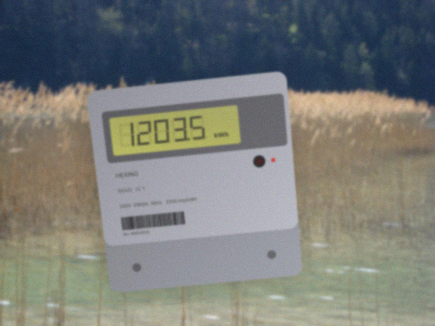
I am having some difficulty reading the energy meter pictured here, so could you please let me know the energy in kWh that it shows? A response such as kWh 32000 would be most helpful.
kWh 1203.5
